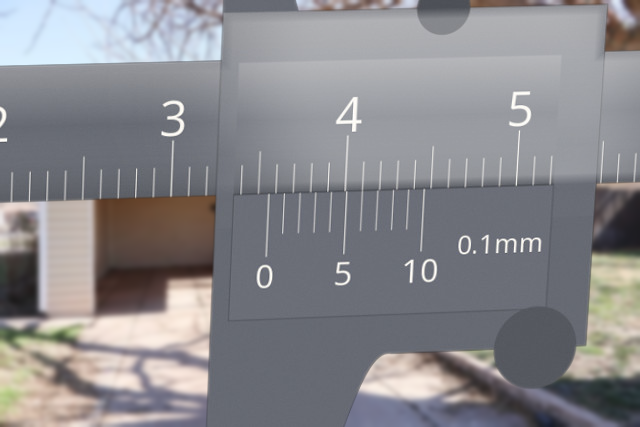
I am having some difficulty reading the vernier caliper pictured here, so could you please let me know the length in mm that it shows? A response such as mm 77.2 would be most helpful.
mm 35.6
